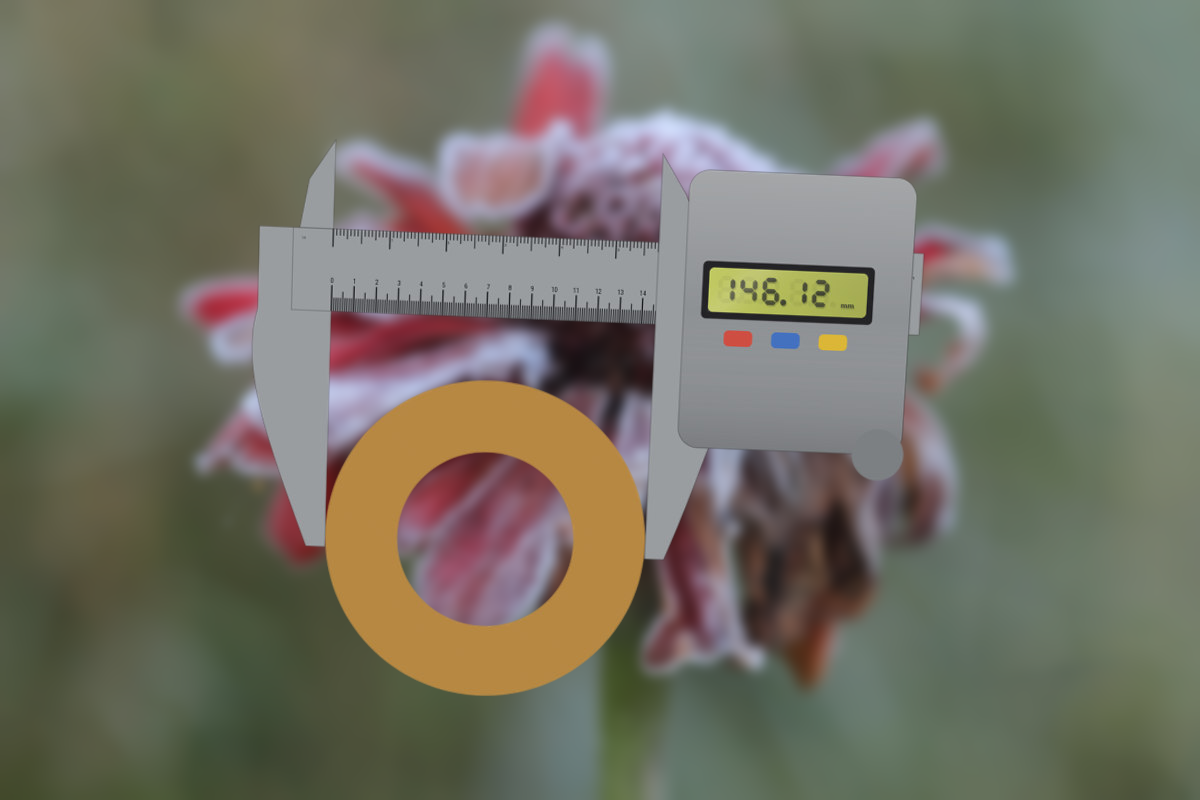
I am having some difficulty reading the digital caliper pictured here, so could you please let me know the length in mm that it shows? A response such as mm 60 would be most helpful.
mm 146.12
